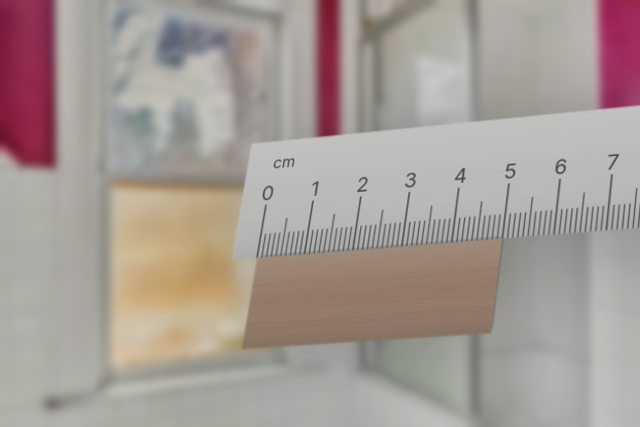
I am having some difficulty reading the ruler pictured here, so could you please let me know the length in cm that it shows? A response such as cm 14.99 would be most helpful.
cm 5
